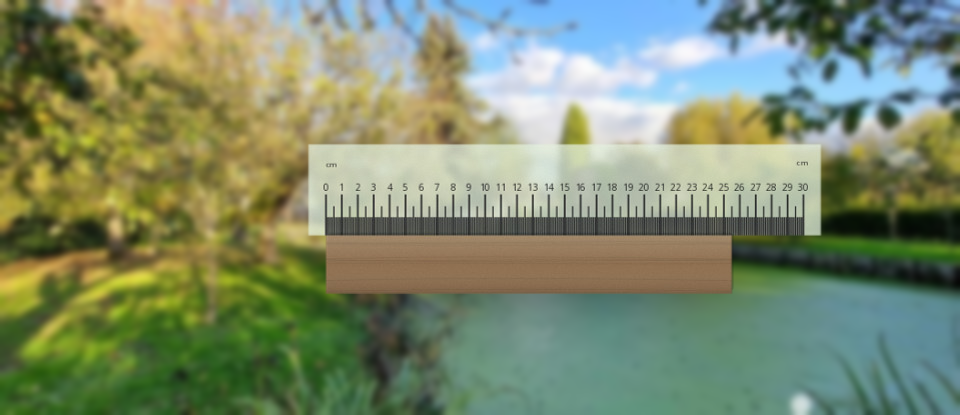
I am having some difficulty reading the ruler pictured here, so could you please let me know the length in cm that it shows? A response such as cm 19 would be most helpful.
cm 25.5
